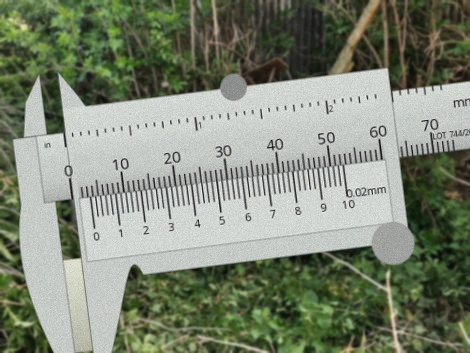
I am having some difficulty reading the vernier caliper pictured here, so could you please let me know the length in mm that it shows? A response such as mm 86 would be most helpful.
mm 3.5
